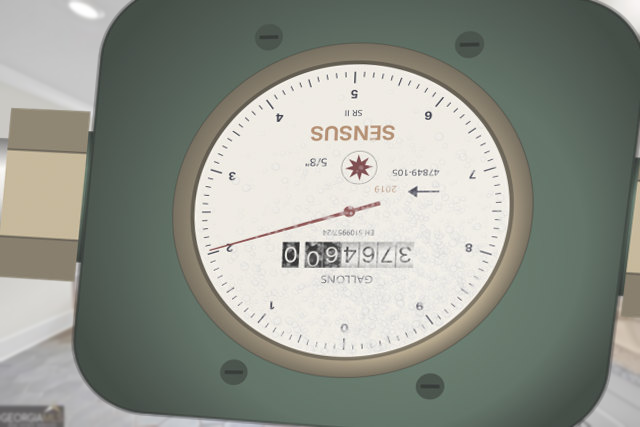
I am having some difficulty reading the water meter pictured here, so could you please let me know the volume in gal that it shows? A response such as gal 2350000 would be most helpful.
gal 3764602.0
